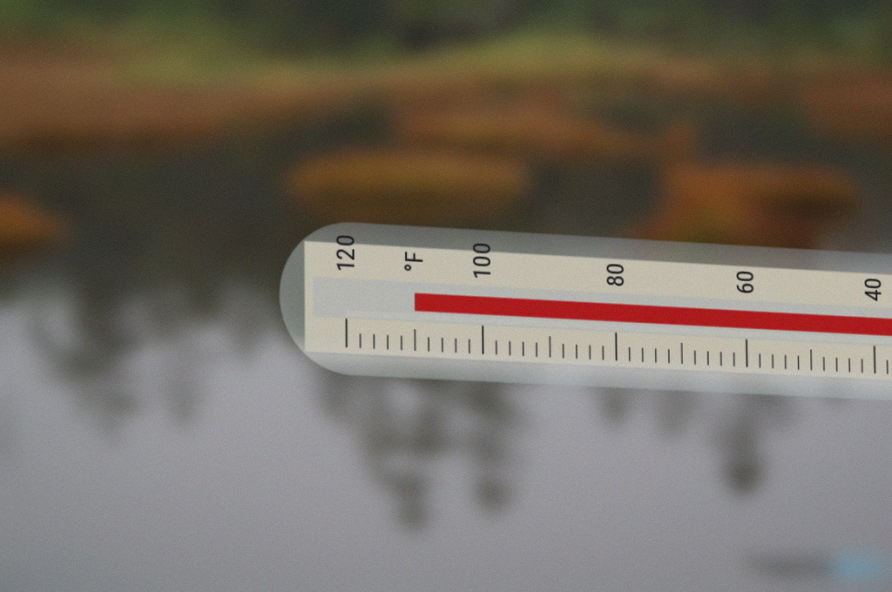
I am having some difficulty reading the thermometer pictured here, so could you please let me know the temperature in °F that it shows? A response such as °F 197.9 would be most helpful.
°F 110
